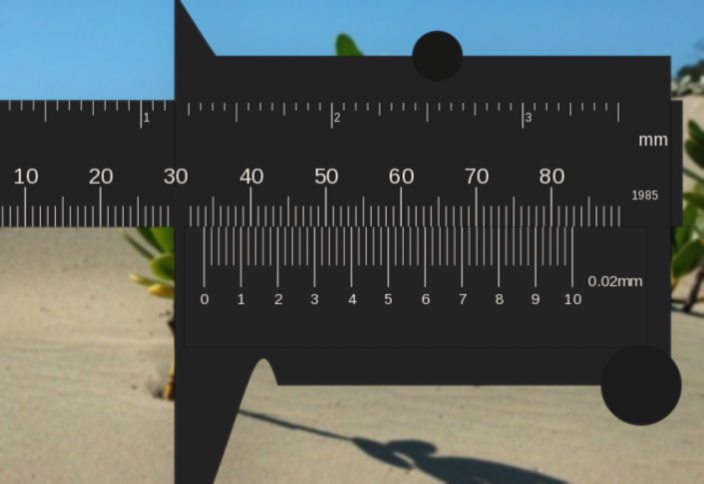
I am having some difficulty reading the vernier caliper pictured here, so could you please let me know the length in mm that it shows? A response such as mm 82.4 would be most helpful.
mm 33.8
